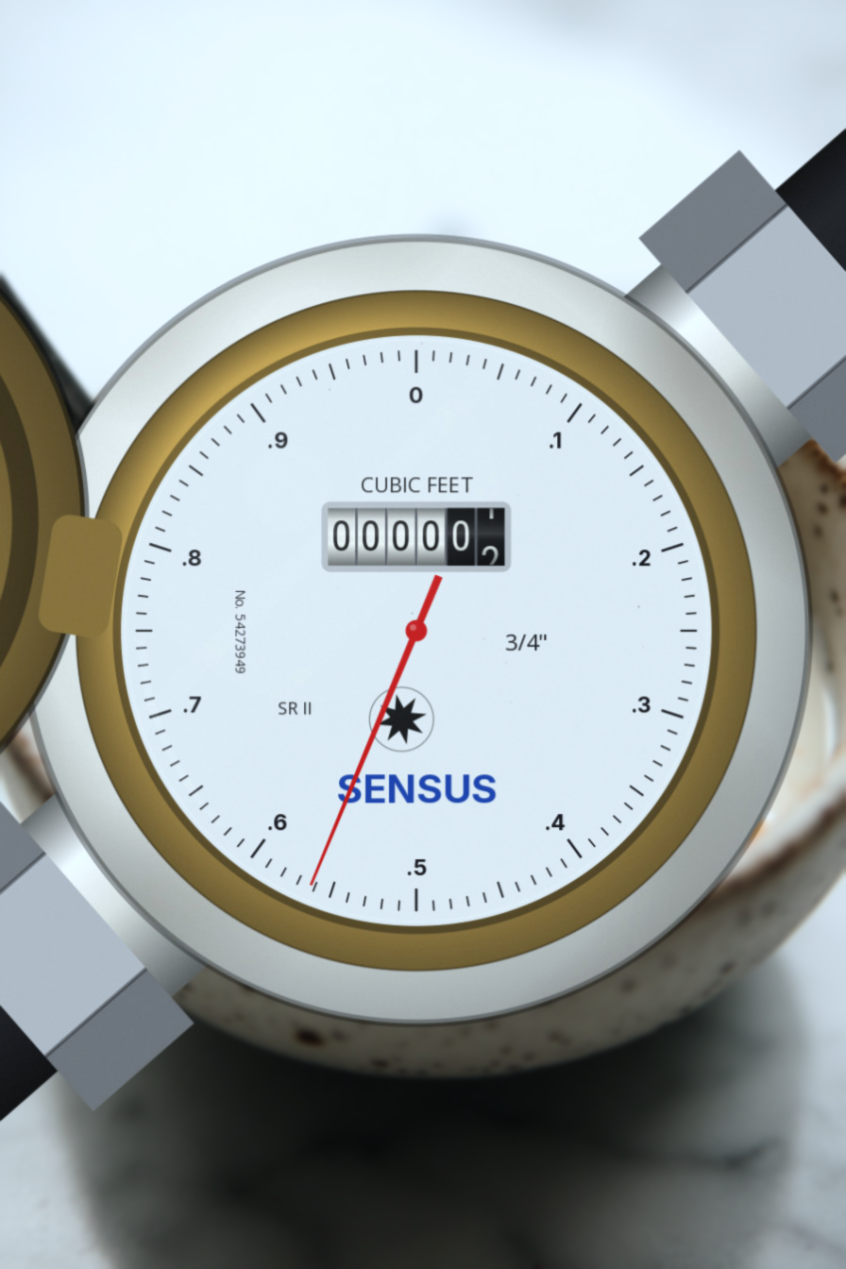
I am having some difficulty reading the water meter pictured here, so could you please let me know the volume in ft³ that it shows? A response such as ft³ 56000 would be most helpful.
ft³ 1.56
